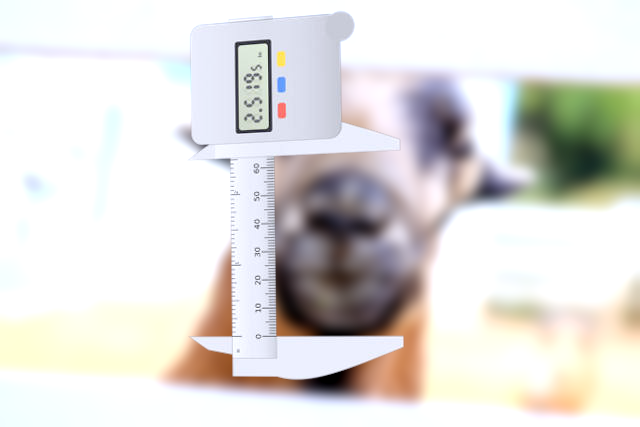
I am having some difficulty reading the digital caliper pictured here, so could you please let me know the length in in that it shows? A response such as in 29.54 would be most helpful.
in 2.5195
